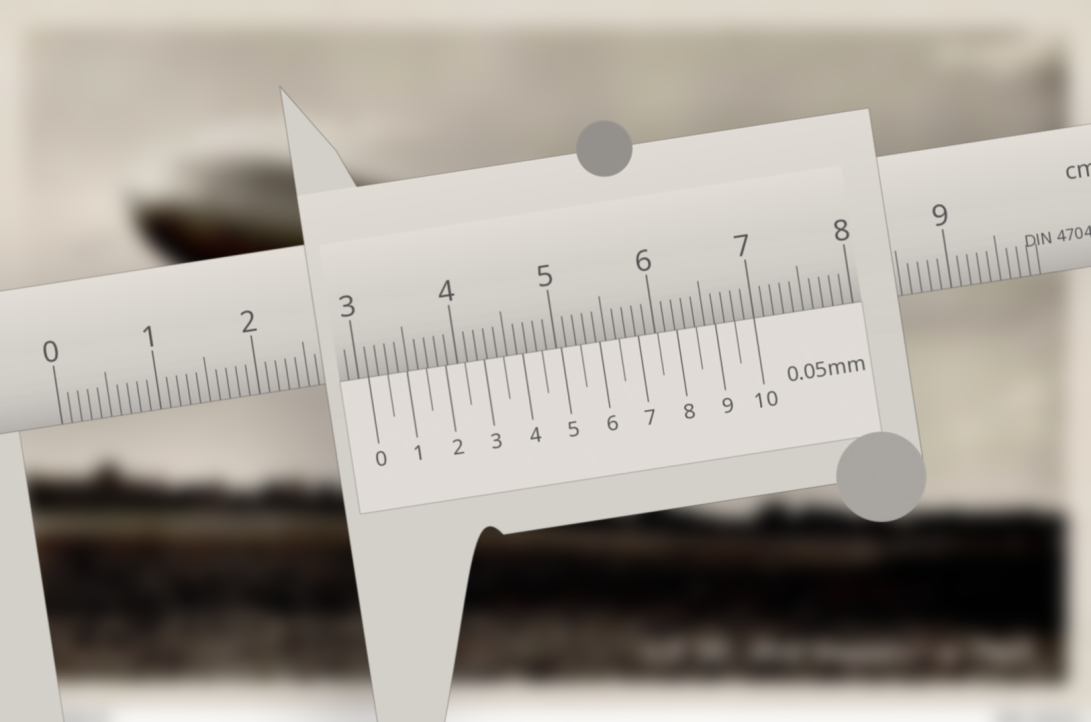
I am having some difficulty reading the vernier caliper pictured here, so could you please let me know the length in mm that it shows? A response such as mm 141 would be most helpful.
mm 31.0
